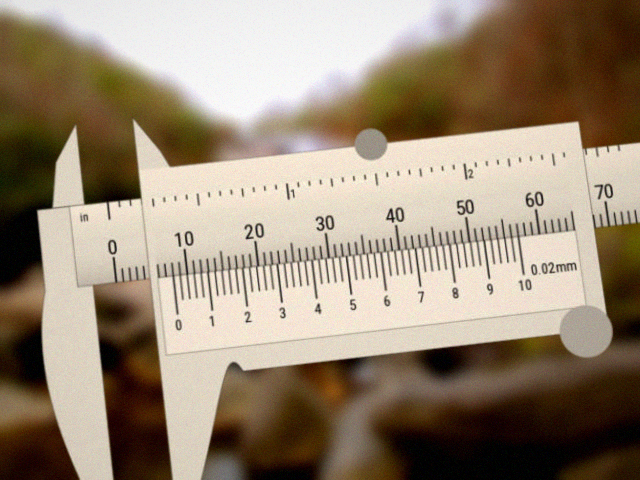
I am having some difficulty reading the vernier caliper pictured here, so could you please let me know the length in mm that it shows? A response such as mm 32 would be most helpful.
mm 8.0
